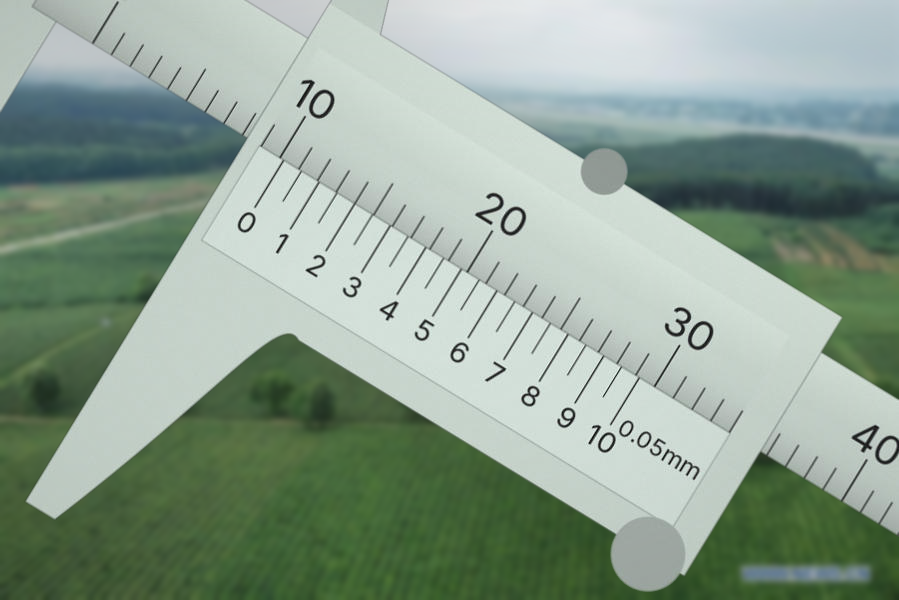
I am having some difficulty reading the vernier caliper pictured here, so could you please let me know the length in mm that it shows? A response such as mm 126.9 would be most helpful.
mm 10.2
